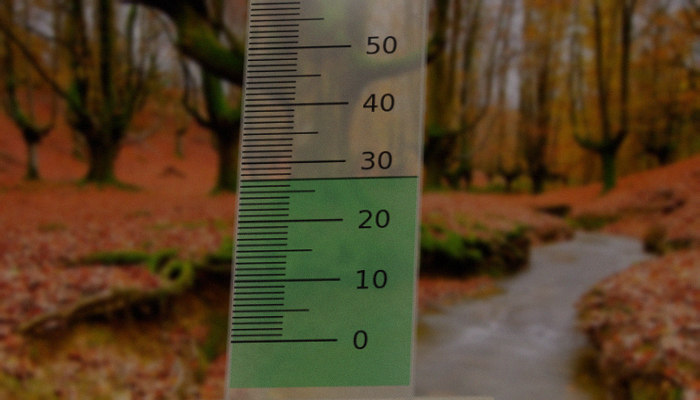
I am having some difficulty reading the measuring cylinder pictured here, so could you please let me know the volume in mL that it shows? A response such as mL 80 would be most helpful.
mL 27
